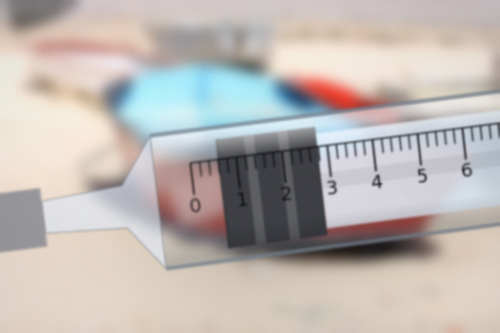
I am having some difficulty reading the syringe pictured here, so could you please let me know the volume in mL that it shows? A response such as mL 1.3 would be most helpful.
mL 0.6
